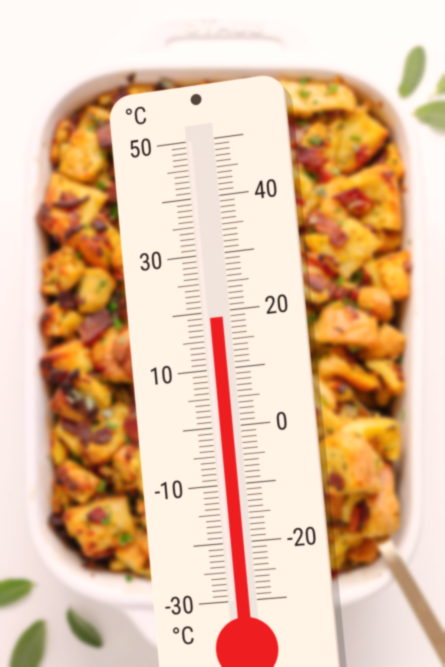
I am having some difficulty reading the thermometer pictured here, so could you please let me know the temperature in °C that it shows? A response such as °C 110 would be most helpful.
°C 19
